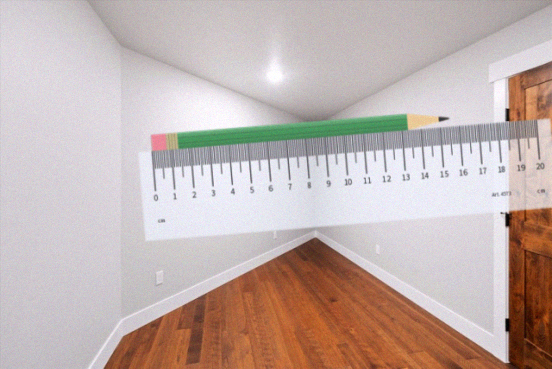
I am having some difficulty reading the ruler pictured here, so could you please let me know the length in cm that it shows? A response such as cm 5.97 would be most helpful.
cm 15.5
